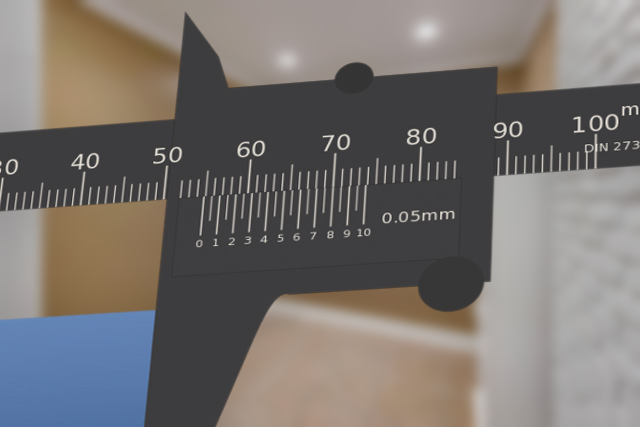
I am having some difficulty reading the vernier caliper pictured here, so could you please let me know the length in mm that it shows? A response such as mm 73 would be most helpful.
mm 54.8
